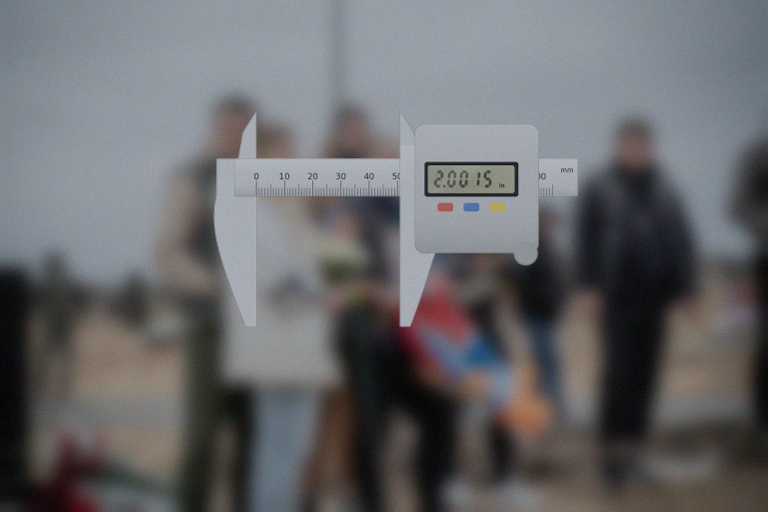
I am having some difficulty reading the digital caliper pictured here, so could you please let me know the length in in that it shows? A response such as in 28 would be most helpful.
in 2.0015
